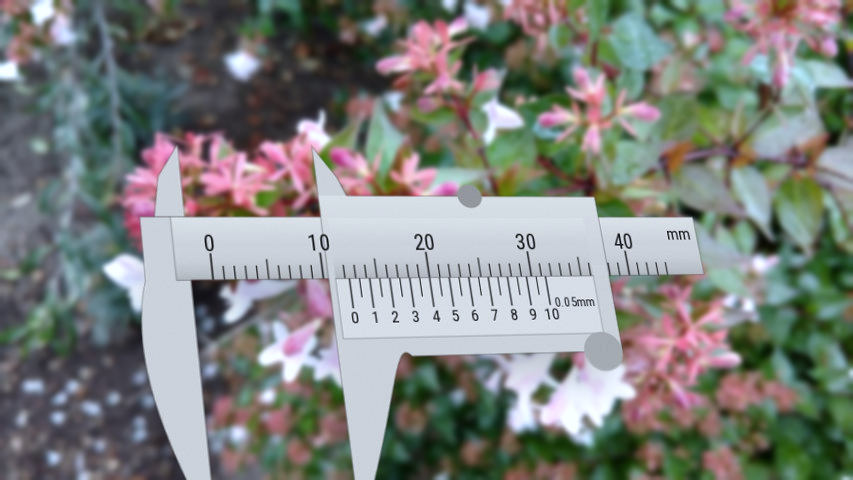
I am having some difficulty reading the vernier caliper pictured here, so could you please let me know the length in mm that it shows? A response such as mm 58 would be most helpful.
mm 12.4
